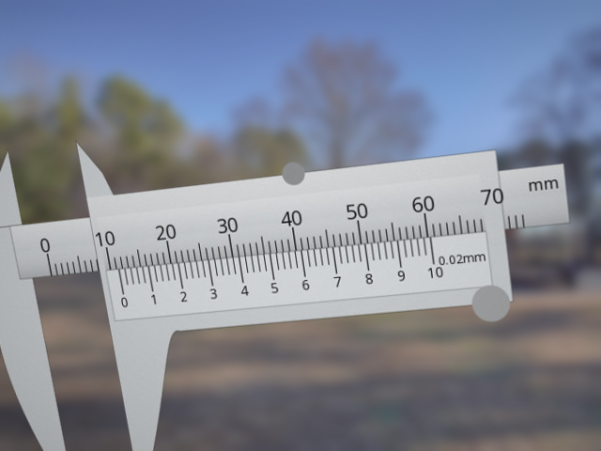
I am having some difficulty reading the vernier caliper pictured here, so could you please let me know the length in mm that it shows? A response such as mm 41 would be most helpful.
mm 11.4
